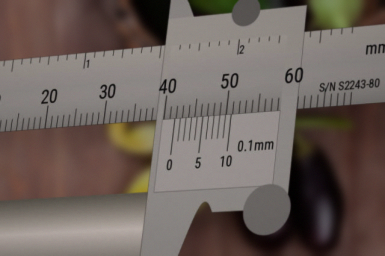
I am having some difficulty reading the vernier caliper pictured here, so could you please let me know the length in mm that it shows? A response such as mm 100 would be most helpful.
mm 41.8
